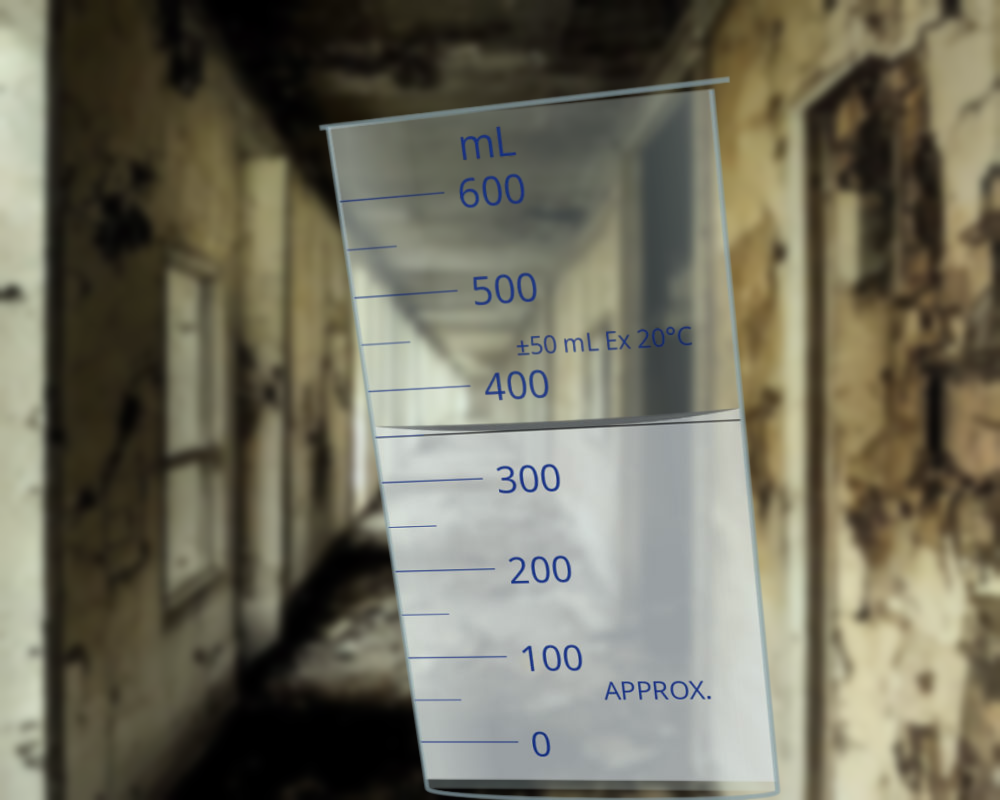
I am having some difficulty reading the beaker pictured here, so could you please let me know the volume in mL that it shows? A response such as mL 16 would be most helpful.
mL 350
